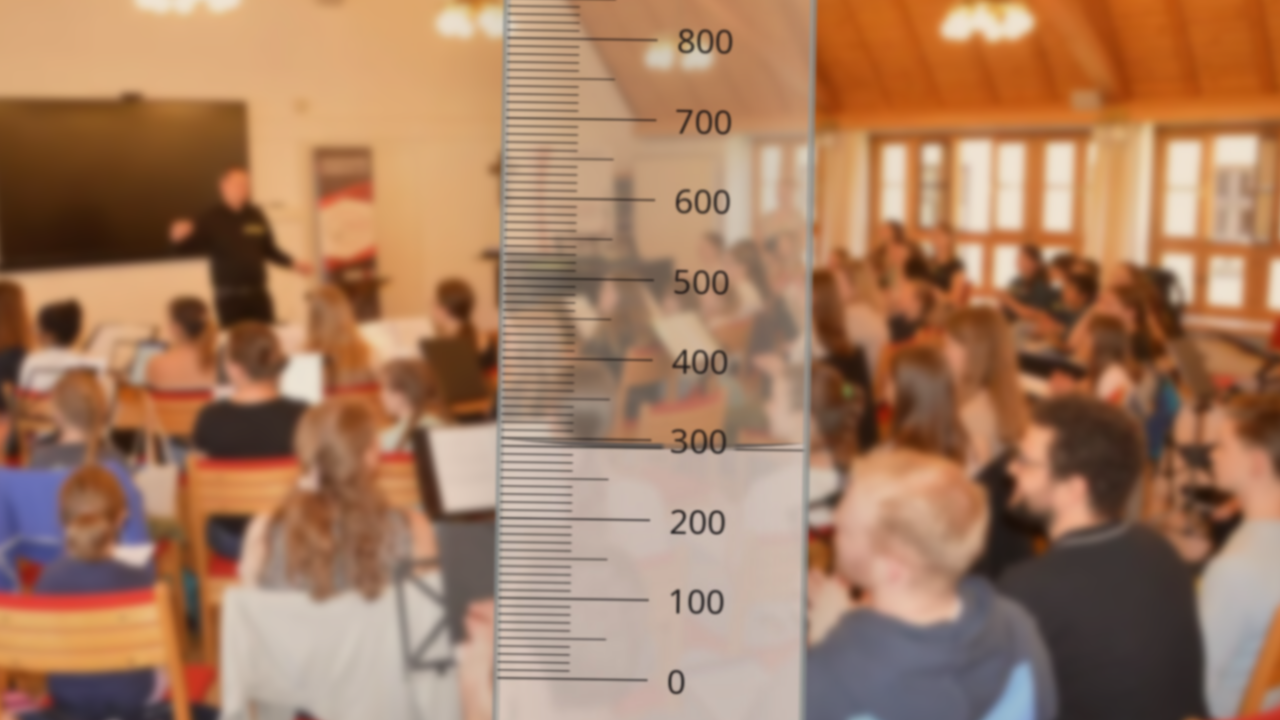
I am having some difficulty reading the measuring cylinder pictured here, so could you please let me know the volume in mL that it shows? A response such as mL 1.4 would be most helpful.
mL 290
